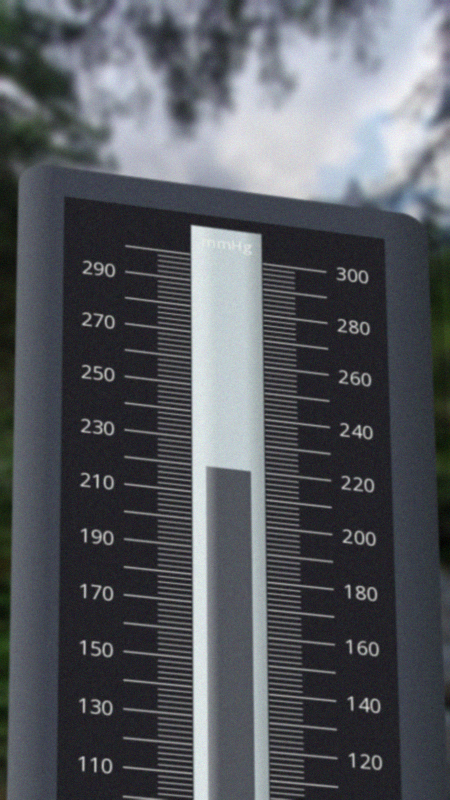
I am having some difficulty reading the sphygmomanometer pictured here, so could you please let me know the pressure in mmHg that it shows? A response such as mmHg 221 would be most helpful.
mmHg 220
